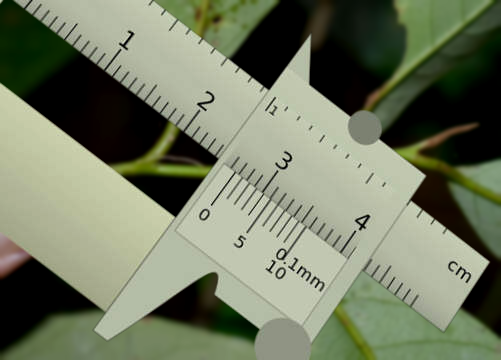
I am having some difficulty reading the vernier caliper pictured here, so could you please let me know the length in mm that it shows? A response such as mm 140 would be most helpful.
mm 26.6
